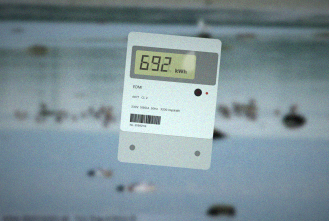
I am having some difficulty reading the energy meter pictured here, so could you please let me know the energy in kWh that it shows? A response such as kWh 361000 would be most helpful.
kWh 692
